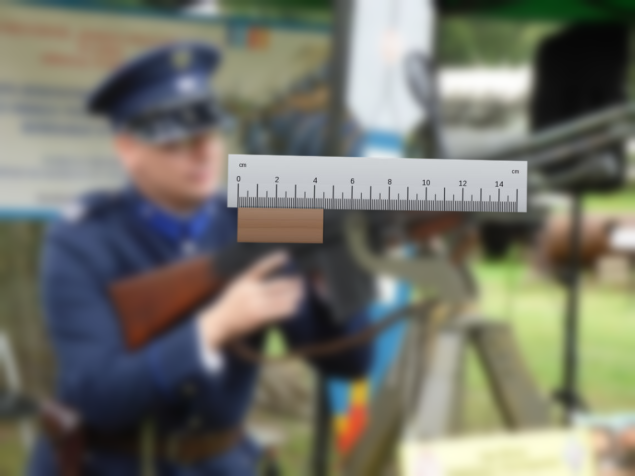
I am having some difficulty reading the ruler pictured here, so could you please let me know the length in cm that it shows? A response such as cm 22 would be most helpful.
cm 4.5
